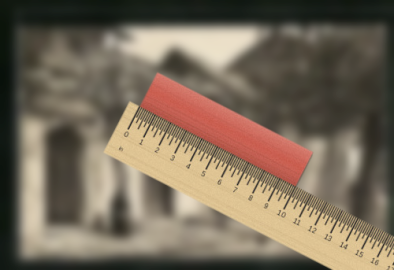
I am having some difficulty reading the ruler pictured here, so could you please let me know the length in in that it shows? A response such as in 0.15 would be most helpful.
in 10
